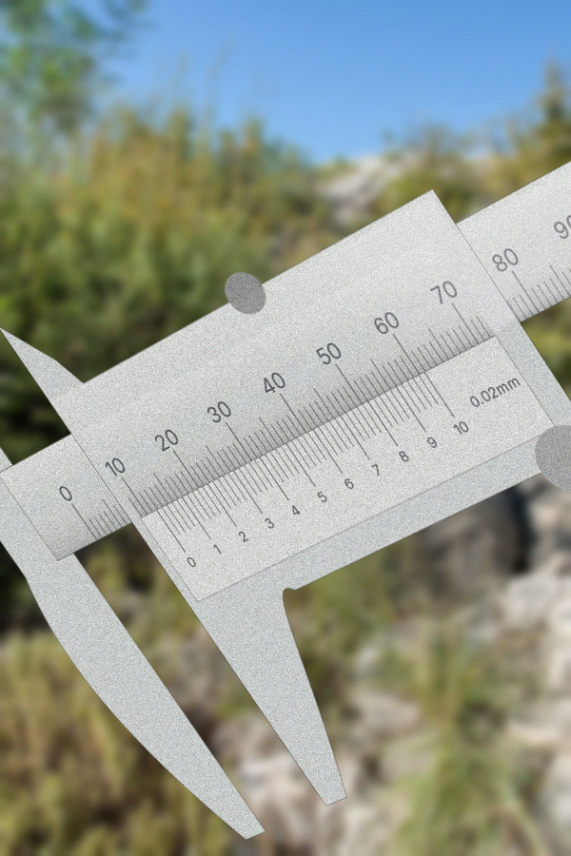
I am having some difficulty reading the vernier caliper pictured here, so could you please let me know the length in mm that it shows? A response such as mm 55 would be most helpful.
mm 11.8
